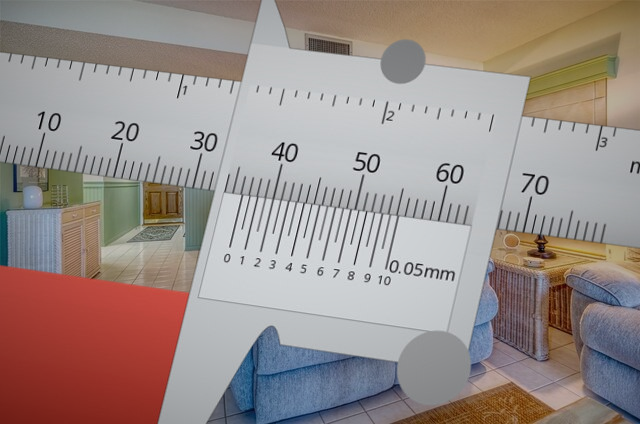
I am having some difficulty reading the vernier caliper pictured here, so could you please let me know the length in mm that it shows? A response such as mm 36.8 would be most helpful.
mm 36.2
